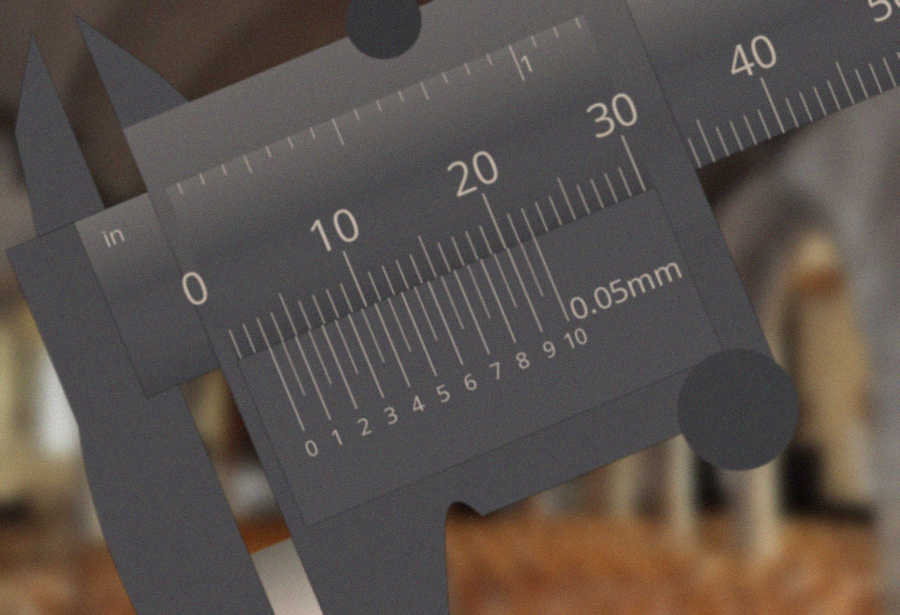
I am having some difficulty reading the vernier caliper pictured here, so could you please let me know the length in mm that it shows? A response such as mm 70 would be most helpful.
mm 3.0
